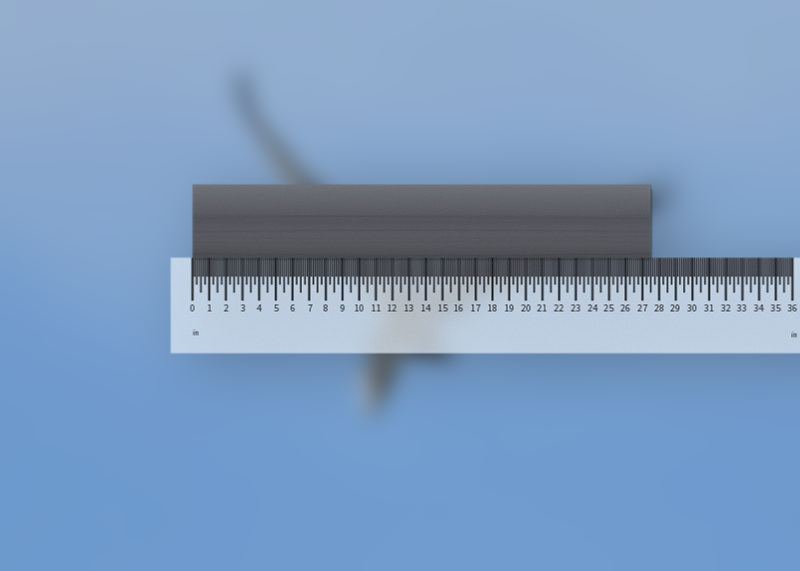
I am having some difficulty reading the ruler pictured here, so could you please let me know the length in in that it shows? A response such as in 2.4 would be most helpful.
in 27.5
